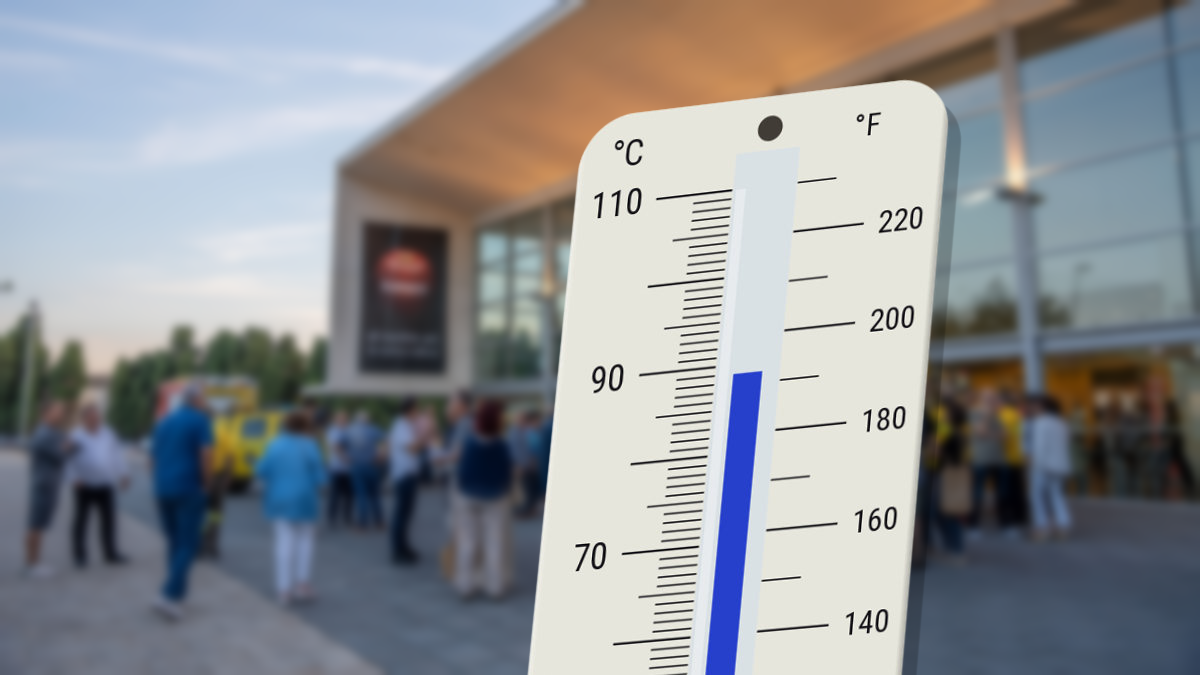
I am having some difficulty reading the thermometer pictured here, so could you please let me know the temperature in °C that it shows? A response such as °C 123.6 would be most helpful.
°C 89
